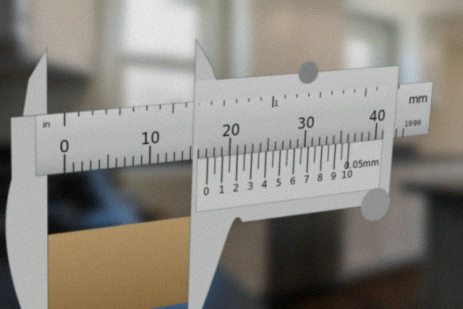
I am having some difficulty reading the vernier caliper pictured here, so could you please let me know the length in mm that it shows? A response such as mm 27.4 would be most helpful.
mm 17.2
